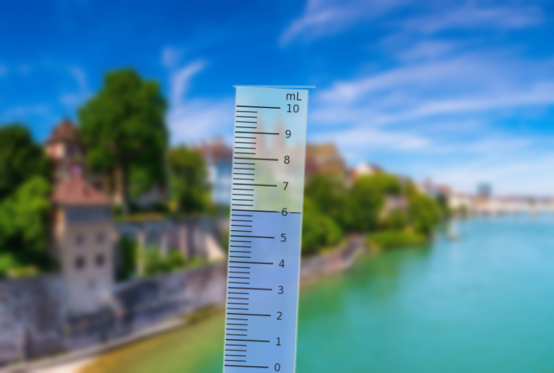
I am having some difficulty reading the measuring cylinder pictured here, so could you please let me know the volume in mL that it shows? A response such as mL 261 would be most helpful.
mL 6
